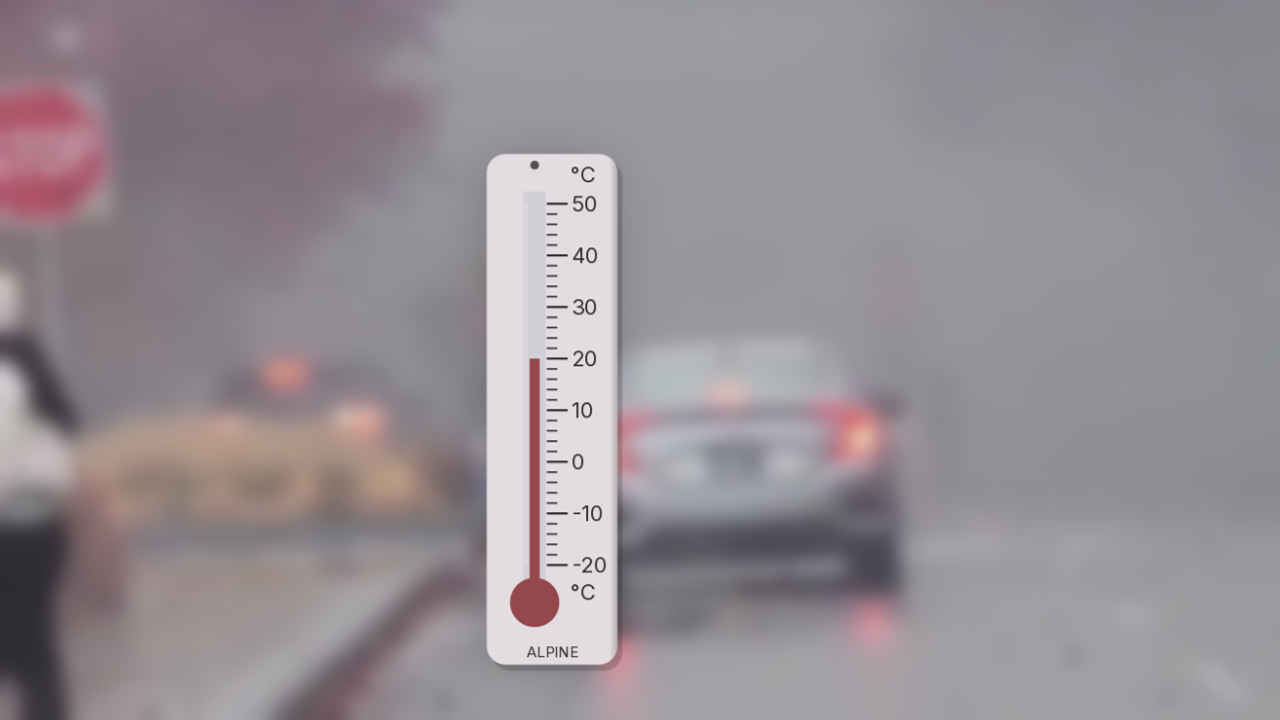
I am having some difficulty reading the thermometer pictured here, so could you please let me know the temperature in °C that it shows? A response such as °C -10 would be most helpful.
°C 20
